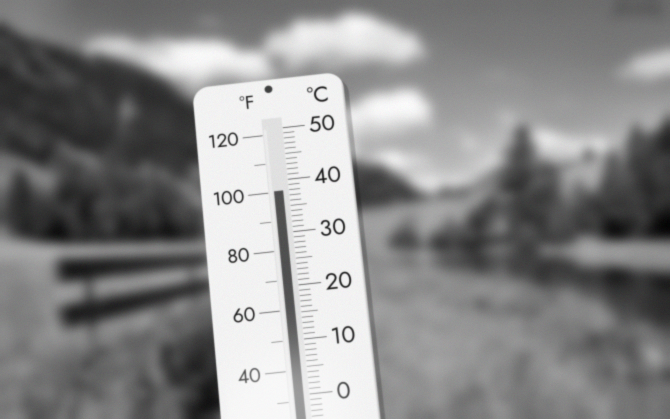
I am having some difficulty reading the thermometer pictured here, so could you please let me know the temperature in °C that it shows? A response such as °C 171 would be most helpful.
°C 38
